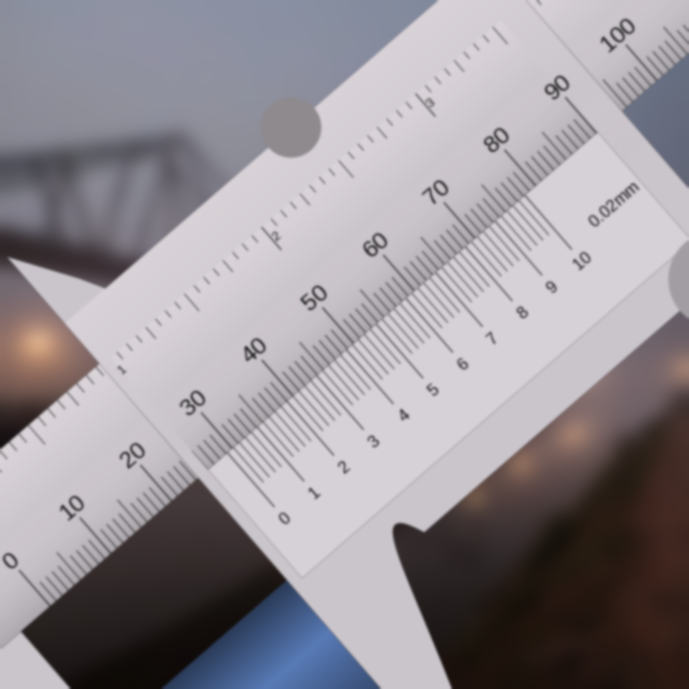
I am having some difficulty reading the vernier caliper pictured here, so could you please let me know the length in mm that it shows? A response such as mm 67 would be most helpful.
mm 29.2
